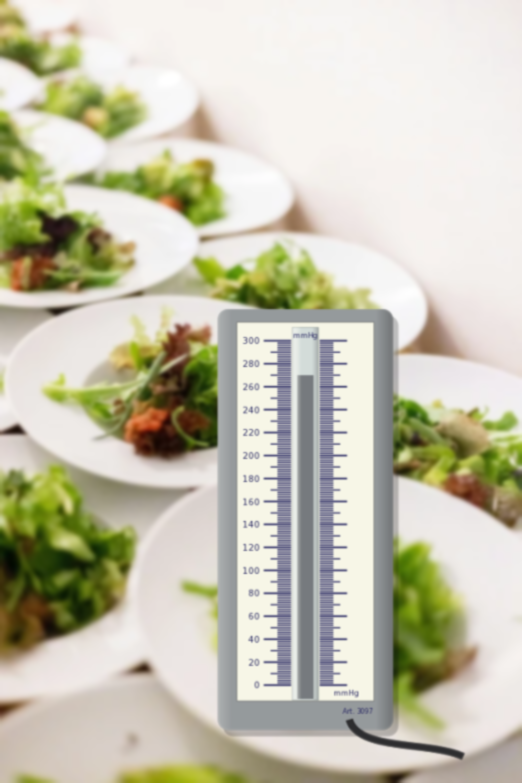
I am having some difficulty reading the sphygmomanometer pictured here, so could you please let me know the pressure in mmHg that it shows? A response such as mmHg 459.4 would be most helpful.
mmHg 270
